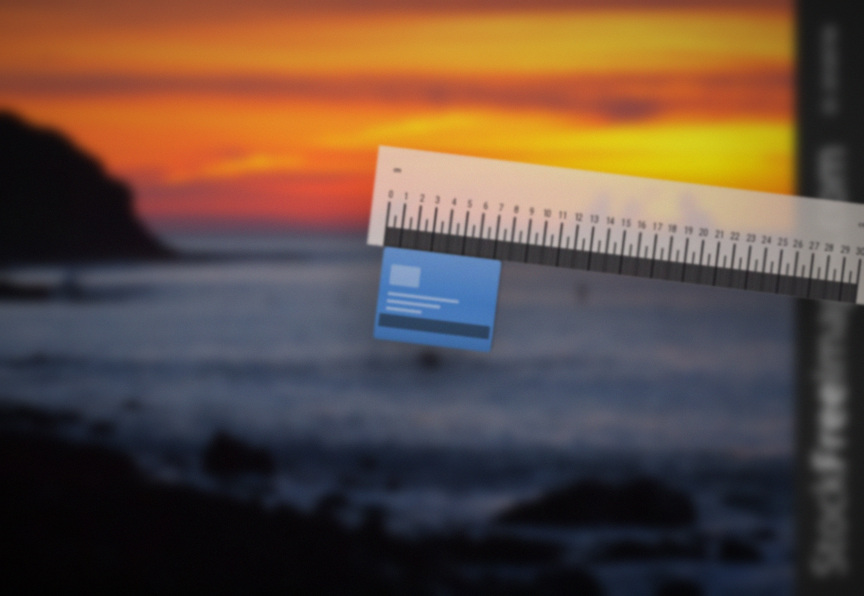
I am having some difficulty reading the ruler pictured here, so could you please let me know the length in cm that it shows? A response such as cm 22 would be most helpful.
cm 7.5
